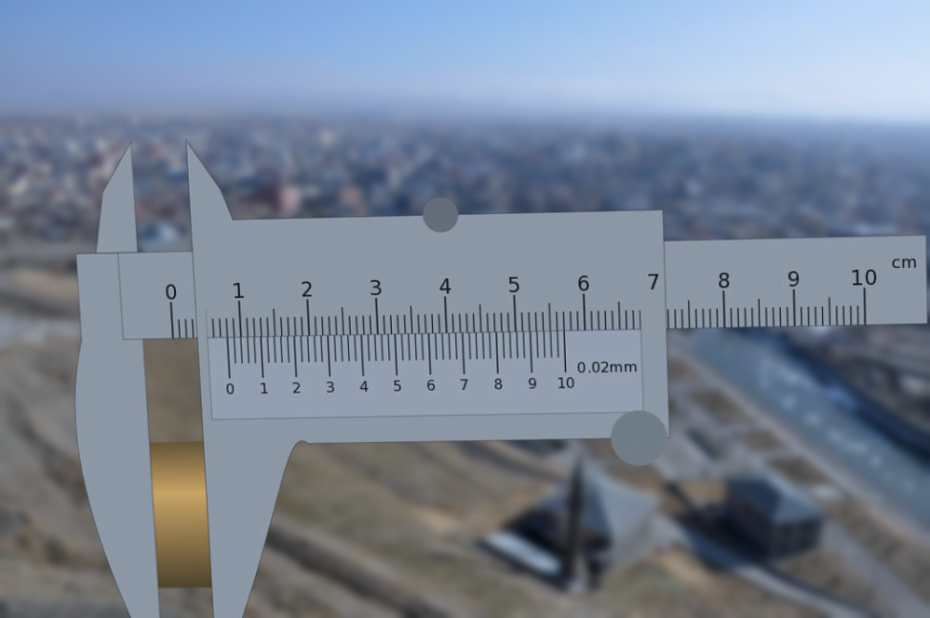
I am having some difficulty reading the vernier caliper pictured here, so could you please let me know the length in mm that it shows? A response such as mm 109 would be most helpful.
mm 8.0
